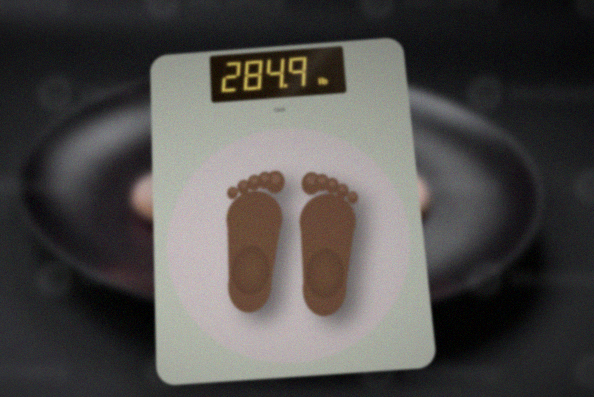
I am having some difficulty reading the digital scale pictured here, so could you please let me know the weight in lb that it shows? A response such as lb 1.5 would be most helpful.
lb 284.9
